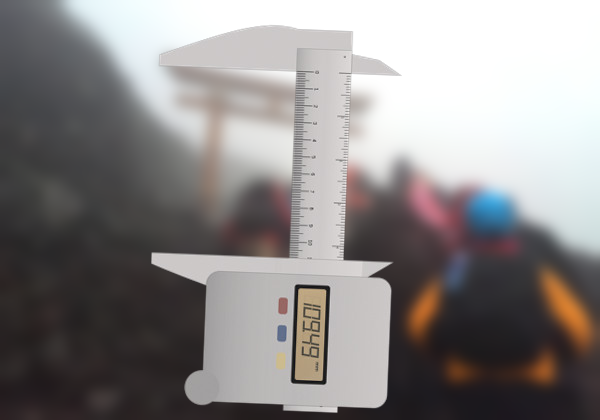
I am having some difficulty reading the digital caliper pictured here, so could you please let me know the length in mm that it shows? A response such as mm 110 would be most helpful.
mm 109.49
